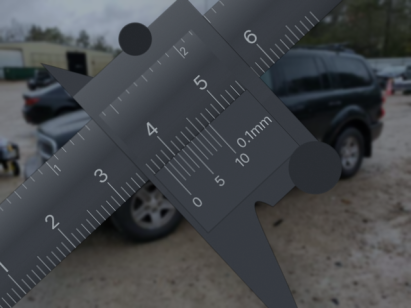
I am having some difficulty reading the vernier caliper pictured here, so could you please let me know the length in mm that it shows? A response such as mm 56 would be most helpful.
mm 37.8
